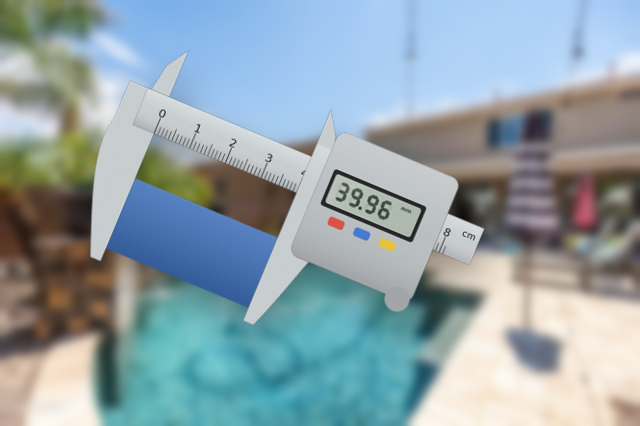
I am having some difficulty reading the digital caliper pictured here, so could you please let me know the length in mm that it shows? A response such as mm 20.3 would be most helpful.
mm 39.96
